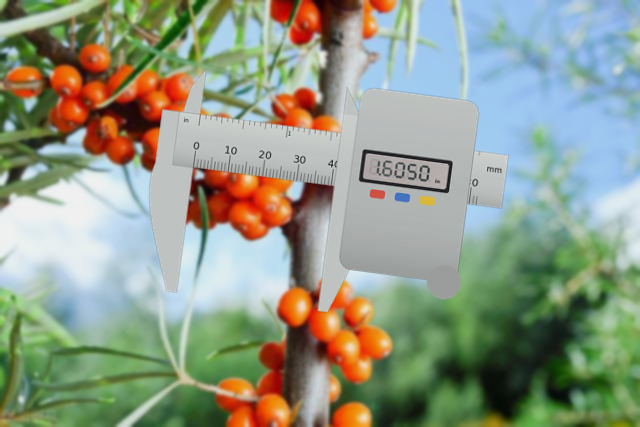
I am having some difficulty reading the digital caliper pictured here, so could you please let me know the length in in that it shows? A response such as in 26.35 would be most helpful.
in 1.6050
